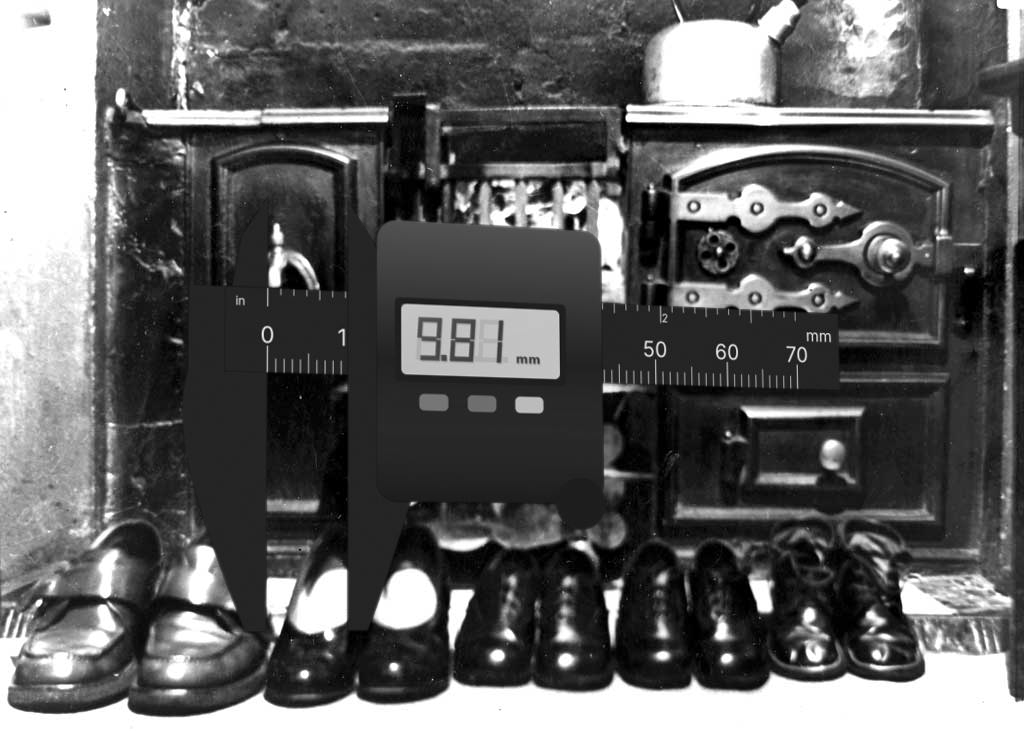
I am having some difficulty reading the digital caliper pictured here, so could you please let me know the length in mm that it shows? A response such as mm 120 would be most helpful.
mm 9.81
